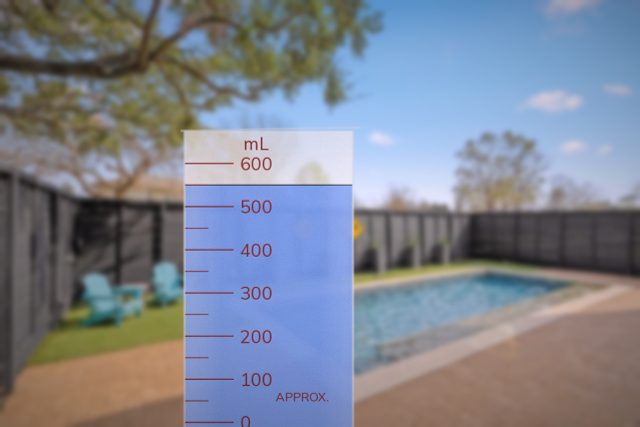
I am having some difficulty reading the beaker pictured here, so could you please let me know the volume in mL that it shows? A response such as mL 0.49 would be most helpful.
mL 550
